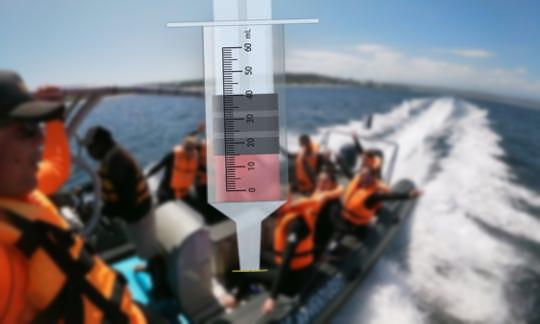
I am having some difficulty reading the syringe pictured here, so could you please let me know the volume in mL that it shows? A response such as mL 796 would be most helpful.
mL 15
